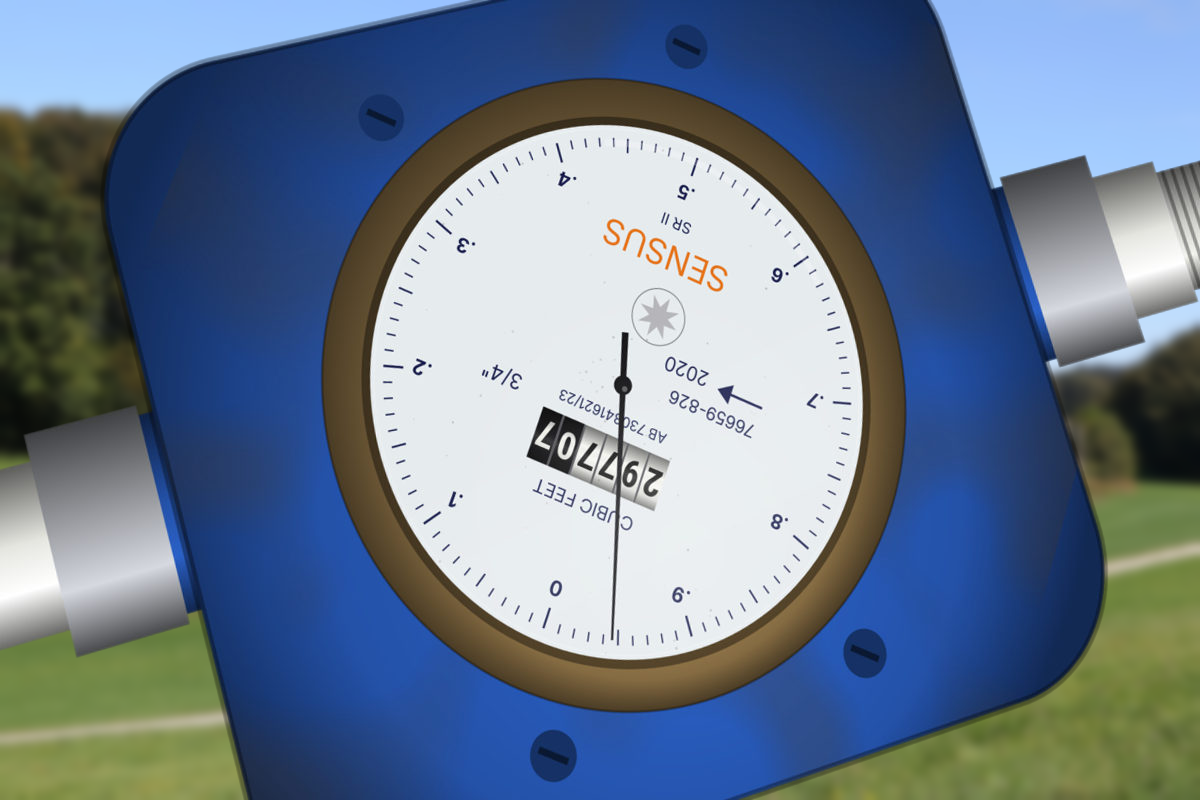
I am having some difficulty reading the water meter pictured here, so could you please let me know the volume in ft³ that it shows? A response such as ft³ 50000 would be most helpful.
ft³ 297706.95
